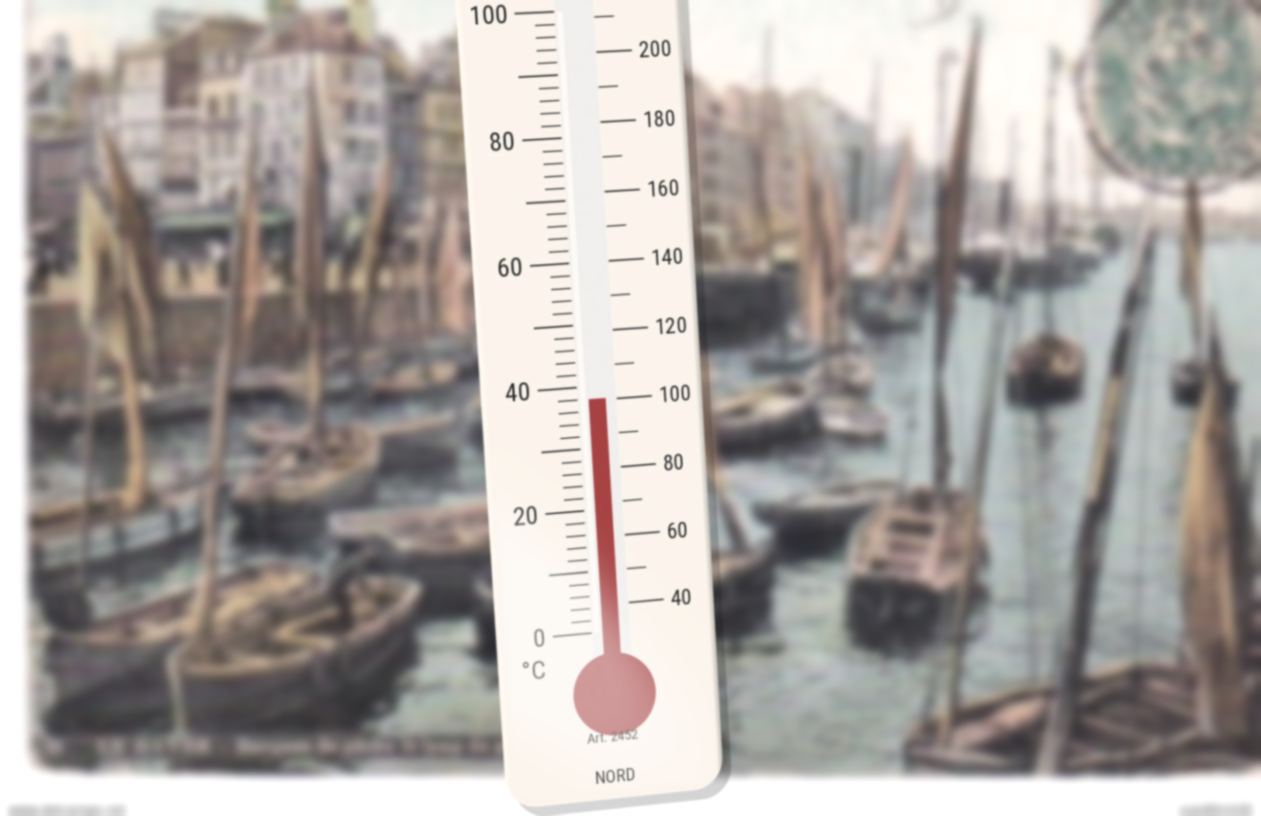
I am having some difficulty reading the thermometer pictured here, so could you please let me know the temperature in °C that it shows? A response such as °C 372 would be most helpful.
°C 38
